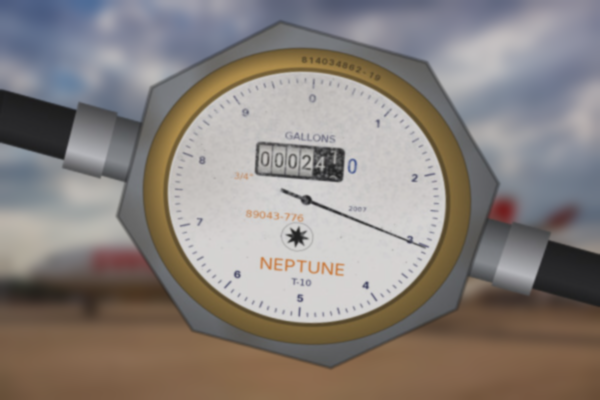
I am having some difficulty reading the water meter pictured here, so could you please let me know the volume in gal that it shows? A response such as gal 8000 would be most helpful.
gal 2413.0
